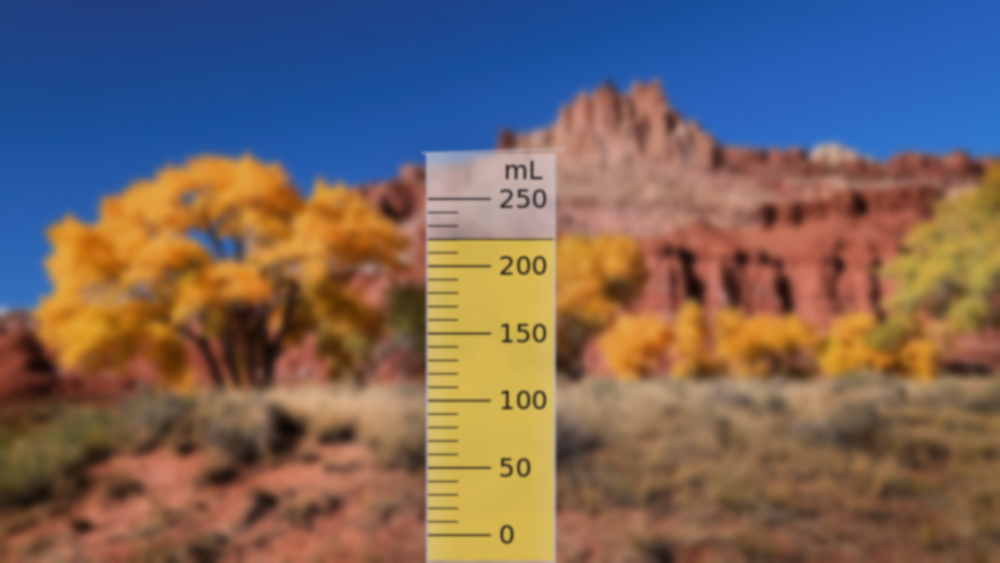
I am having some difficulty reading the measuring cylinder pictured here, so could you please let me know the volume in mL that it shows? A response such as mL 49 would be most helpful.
mL 220
